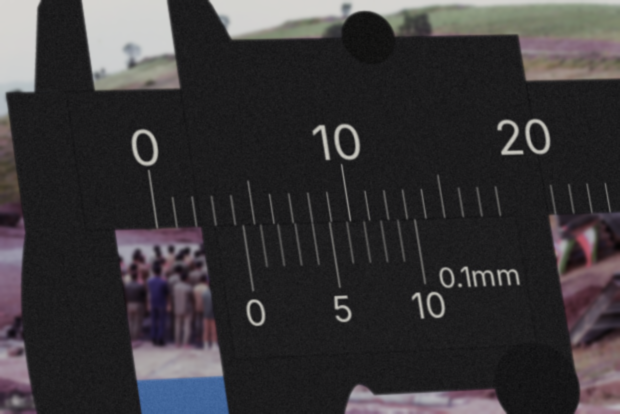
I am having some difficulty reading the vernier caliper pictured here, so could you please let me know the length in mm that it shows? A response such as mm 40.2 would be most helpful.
mm 4.4
